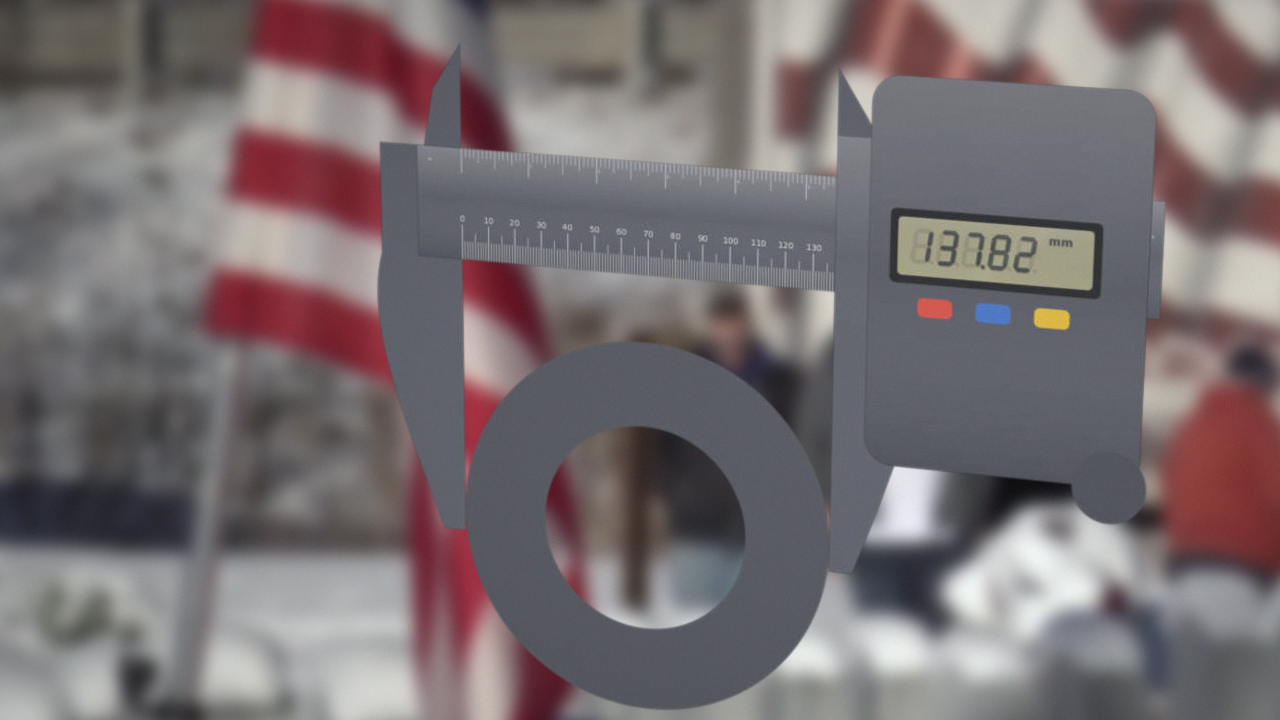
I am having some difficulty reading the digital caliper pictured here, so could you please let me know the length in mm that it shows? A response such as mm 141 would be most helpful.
mm 137.82
